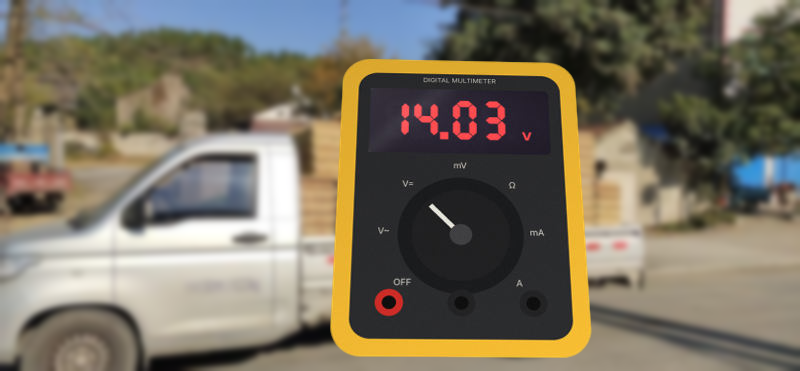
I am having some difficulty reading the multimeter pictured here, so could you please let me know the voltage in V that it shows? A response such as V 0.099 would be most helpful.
V 14.03
